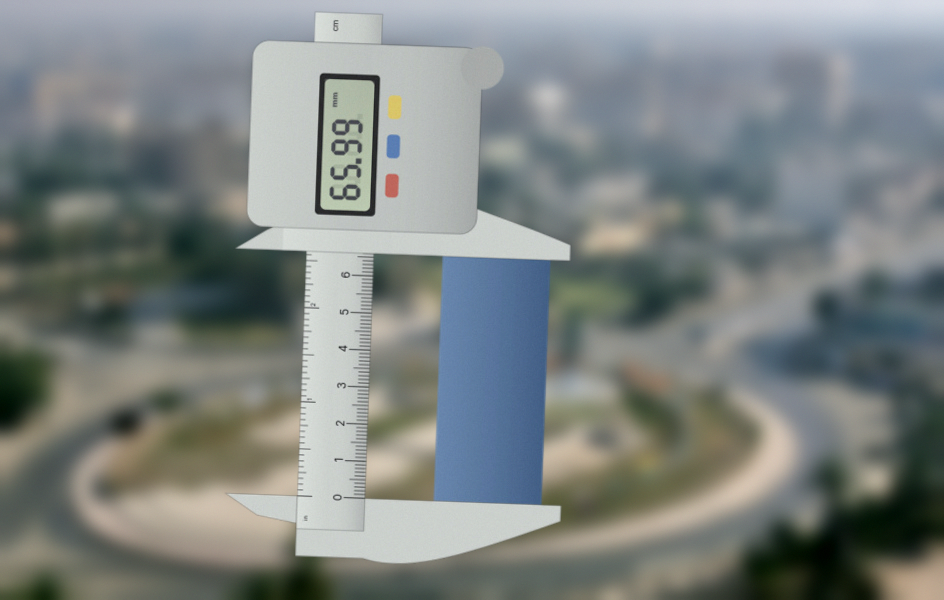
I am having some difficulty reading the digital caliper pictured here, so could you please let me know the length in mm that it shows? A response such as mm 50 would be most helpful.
mm 65.99
